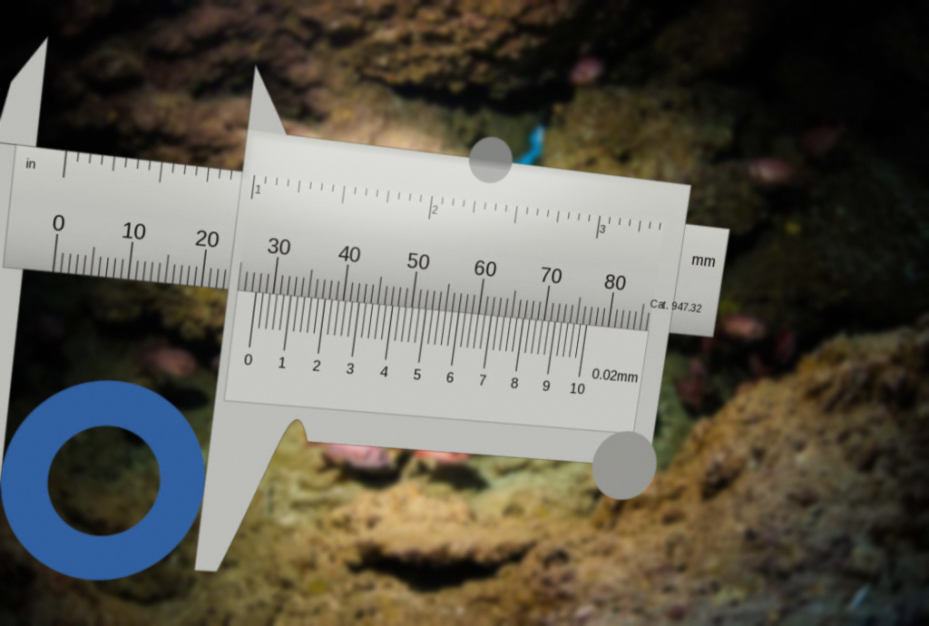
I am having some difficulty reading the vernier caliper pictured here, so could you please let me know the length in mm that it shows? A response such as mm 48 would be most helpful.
mm 27.6
